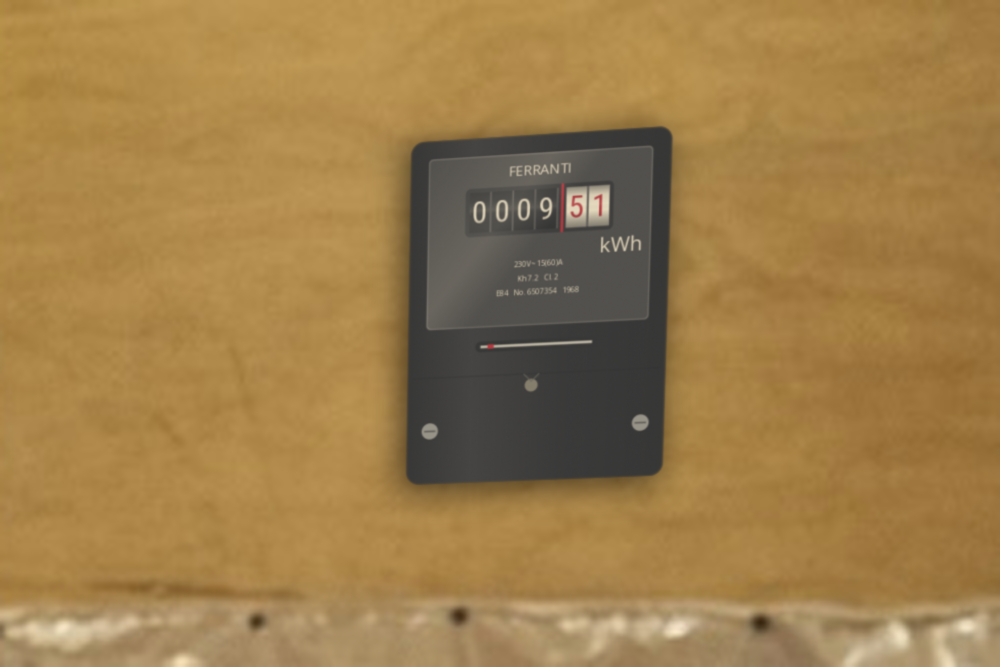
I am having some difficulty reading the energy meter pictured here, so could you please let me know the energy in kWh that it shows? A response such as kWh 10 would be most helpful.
kWh 9.51
